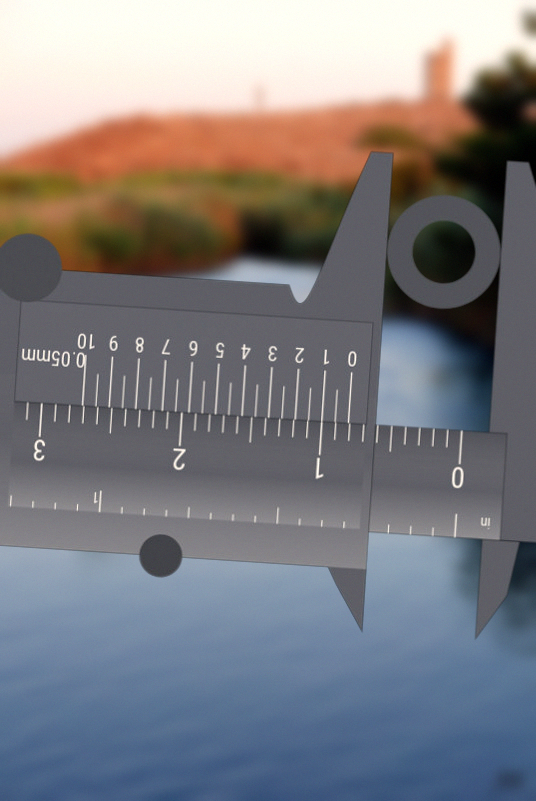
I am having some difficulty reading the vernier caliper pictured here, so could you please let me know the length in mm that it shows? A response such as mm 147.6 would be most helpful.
mm 8.1
